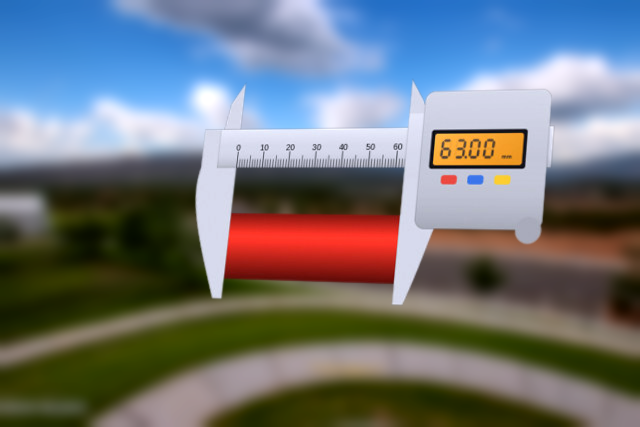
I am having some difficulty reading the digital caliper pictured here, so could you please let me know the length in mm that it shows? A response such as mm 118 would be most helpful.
mm 63.00
